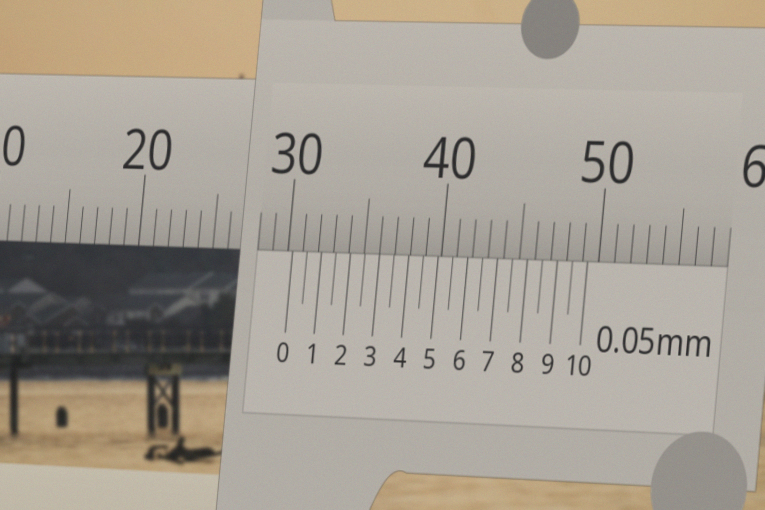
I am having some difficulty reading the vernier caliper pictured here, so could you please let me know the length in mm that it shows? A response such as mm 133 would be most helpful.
mm 30.3
